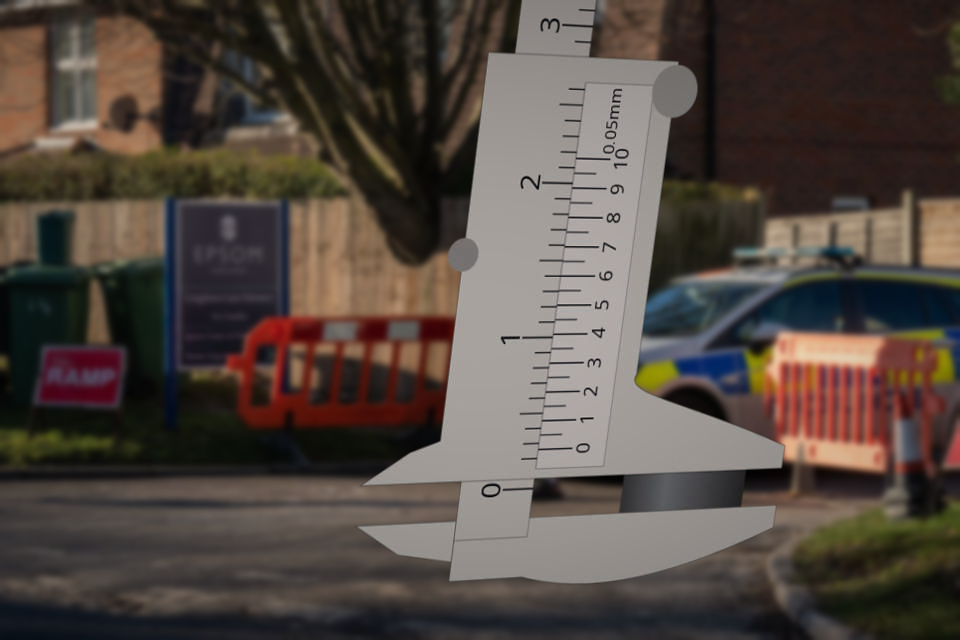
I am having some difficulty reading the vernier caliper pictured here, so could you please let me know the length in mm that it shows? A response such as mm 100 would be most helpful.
mm 2.6
